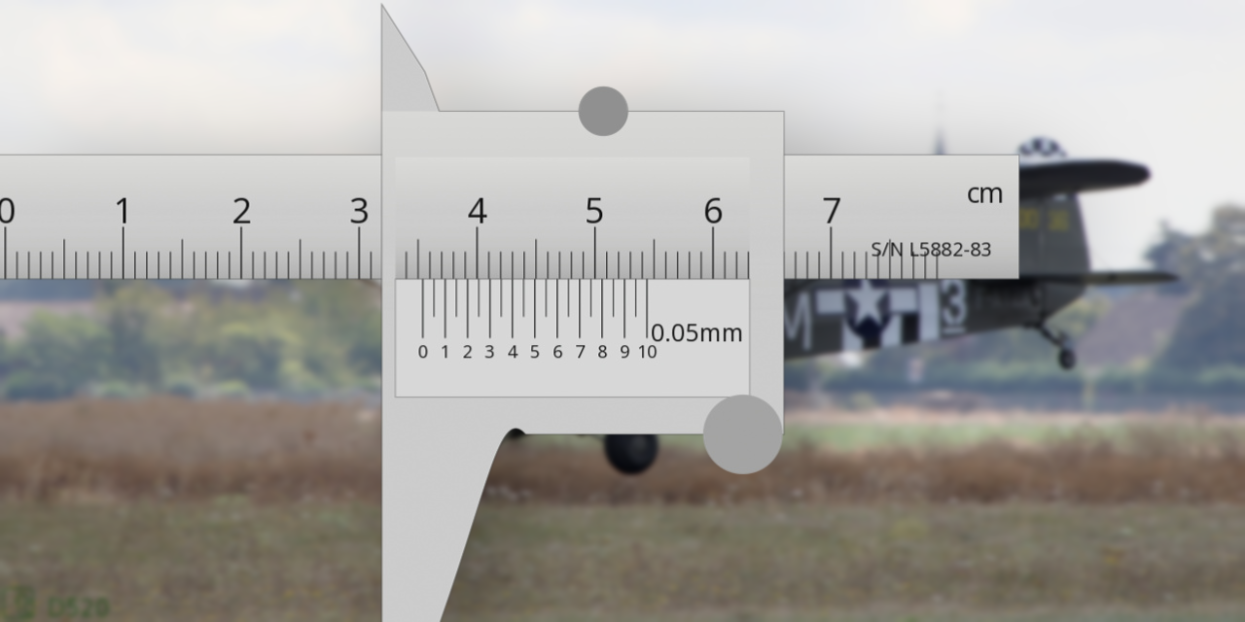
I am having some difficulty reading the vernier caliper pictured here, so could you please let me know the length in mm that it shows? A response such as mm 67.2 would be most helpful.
mm 35.4
